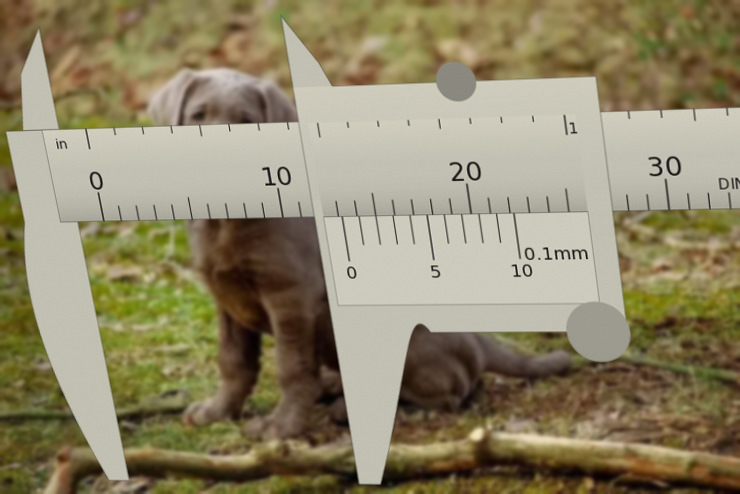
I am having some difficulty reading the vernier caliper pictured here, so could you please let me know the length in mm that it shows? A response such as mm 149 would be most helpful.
mm 13.2
